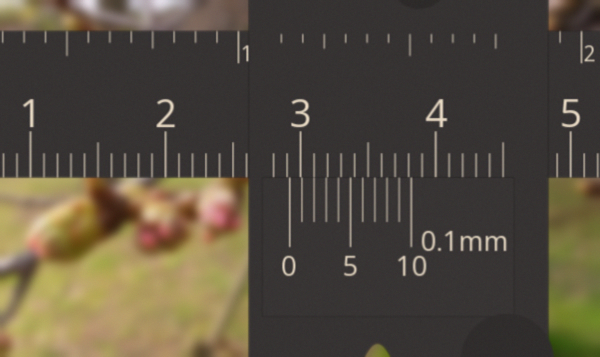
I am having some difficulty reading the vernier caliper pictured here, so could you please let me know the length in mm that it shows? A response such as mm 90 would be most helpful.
mm 29.2
